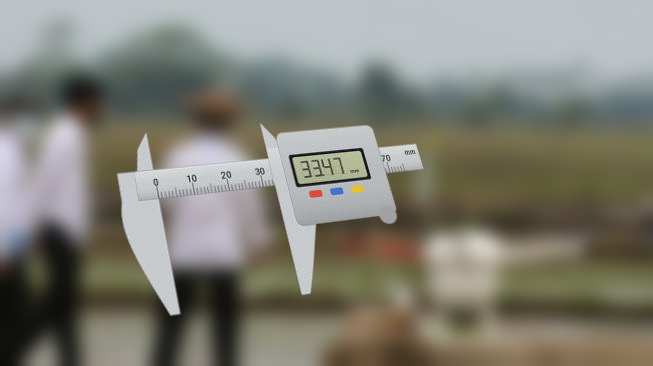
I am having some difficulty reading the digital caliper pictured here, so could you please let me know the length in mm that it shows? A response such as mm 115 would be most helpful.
mm 33.47
